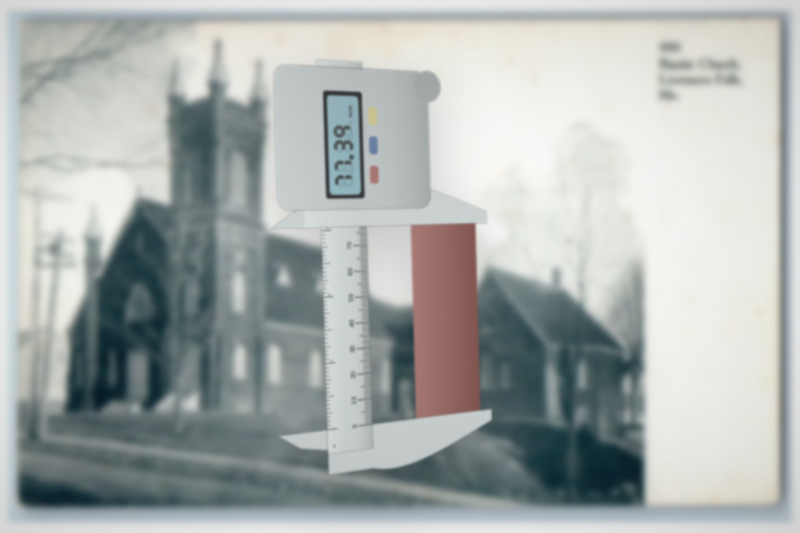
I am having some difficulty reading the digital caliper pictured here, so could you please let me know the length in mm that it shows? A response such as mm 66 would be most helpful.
mm 77.39
